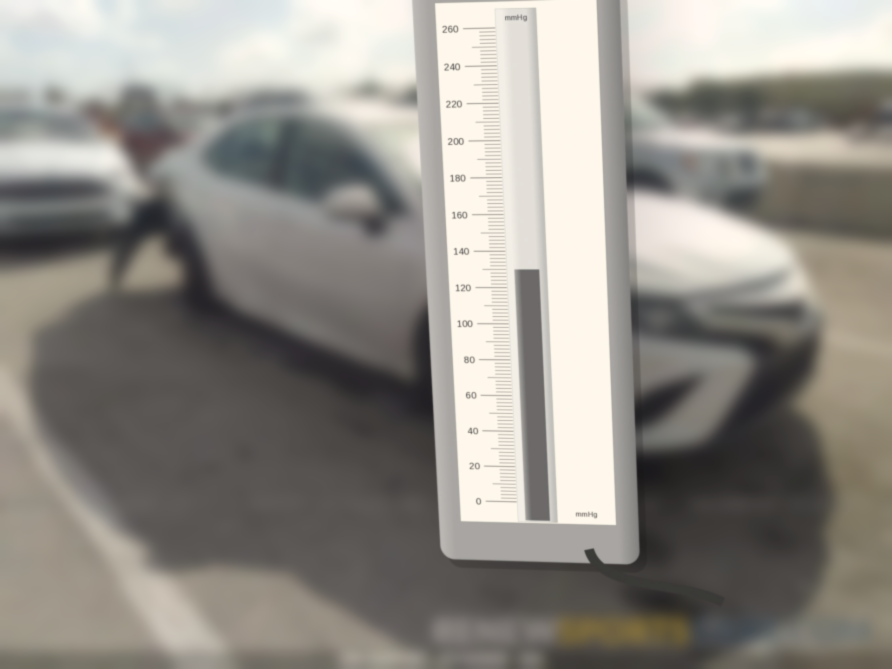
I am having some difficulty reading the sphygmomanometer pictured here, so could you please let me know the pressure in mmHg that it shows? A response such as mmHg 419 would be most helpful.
mmHg 130
